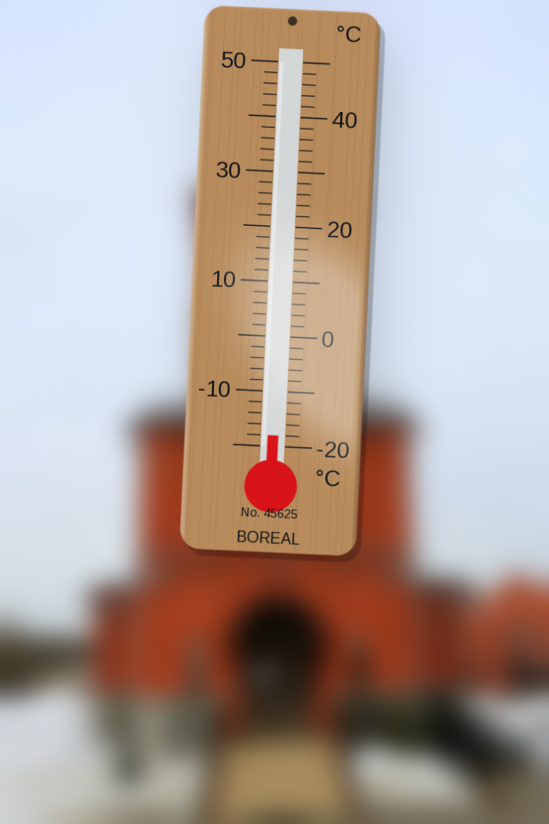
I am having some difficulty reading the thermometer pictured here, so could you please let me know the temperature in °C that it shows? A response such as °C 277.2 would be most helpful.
°C -18
